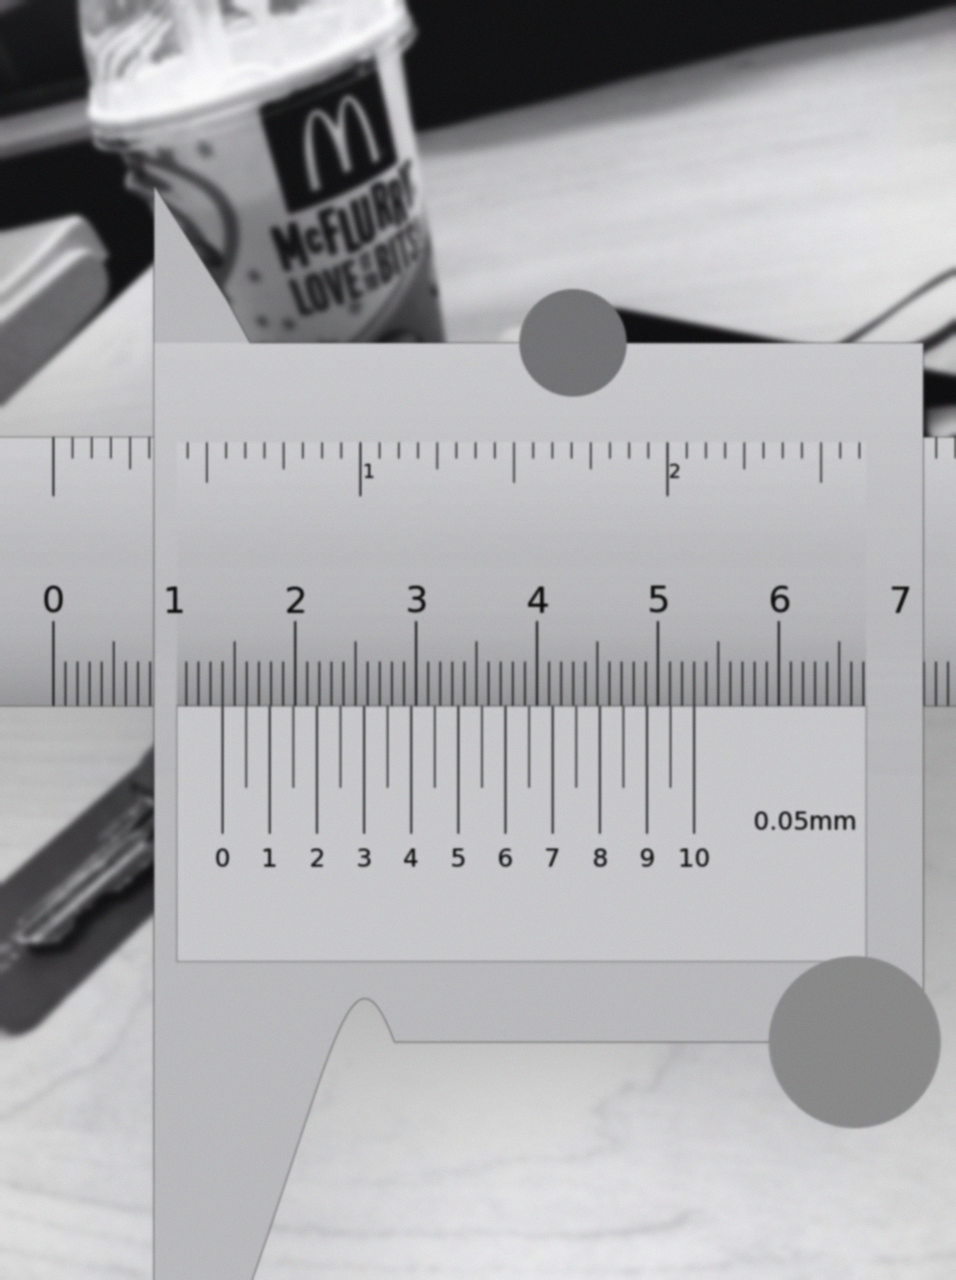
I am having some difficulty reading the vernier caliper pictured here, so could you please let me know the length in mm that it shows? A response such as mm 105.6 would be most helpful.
mm 14.0
